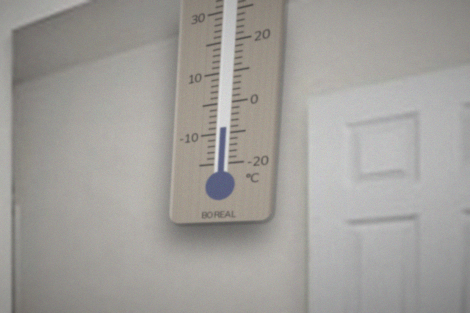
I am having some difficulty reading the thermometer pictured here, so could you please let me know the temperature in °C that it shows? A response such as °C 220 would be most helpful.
°C -8
